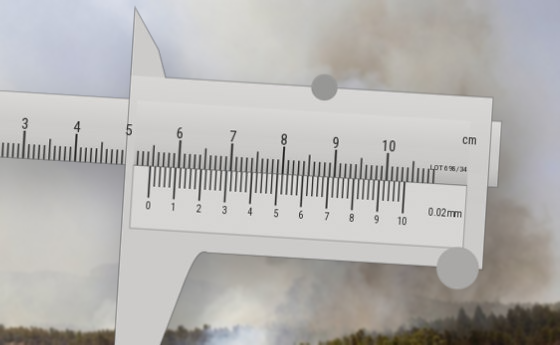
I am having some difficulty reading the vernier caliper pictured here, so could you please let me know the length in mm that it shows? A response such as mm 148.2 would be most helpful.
mm 54.5
